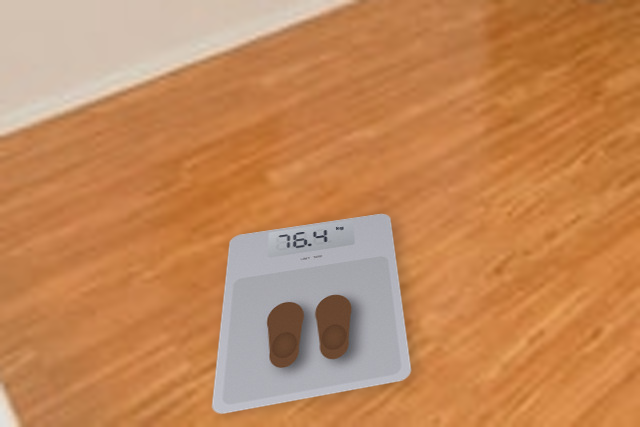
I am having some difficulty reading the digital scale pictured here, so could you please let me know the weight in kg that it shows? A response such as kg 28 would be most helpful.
kg 76.4
